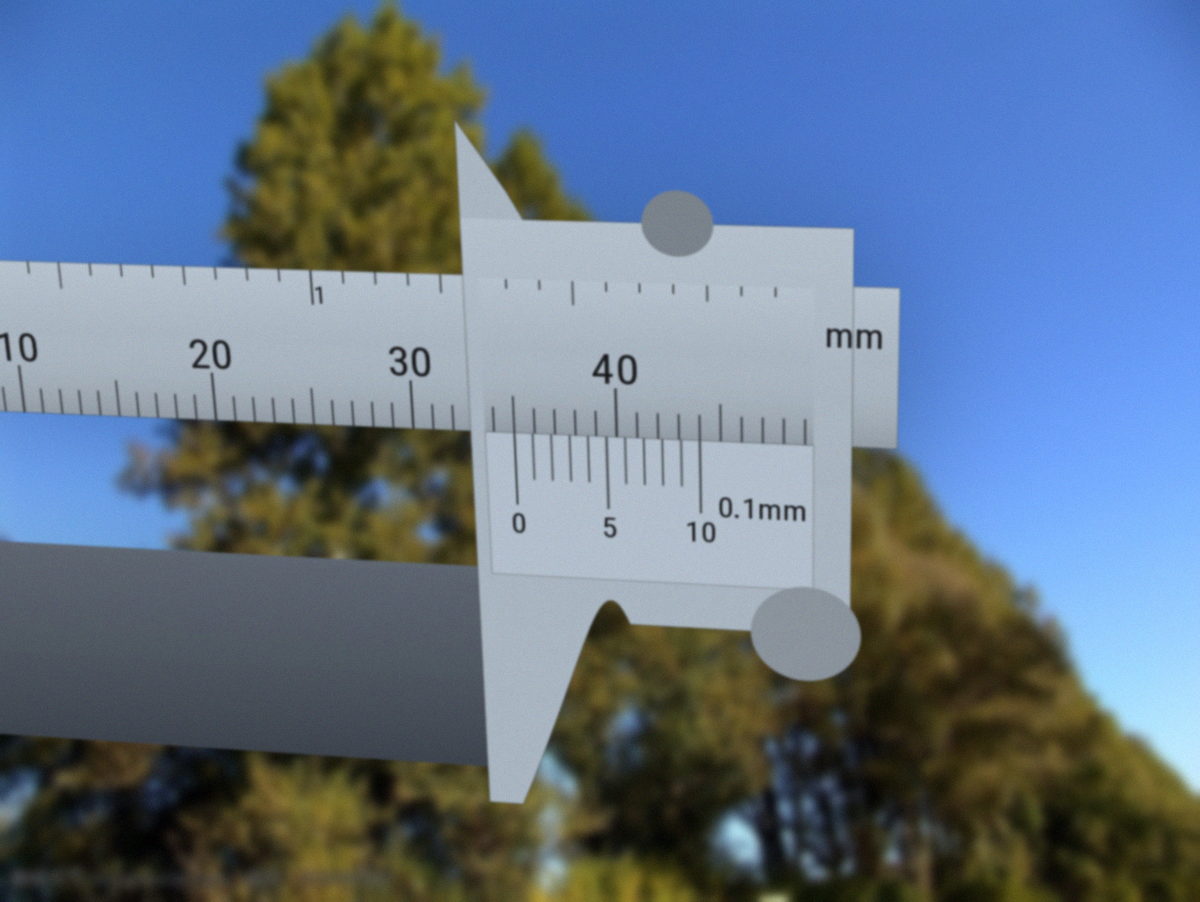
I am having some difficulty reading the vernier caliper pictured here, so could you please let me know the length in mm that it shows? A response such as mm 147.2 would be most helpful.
mm 35.0
